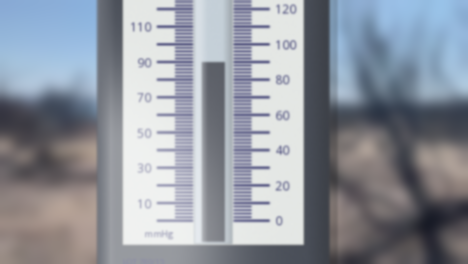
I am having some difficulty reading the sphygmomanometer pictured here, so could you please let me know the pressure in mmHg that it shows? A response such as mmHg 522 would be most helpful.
mmHg 90
